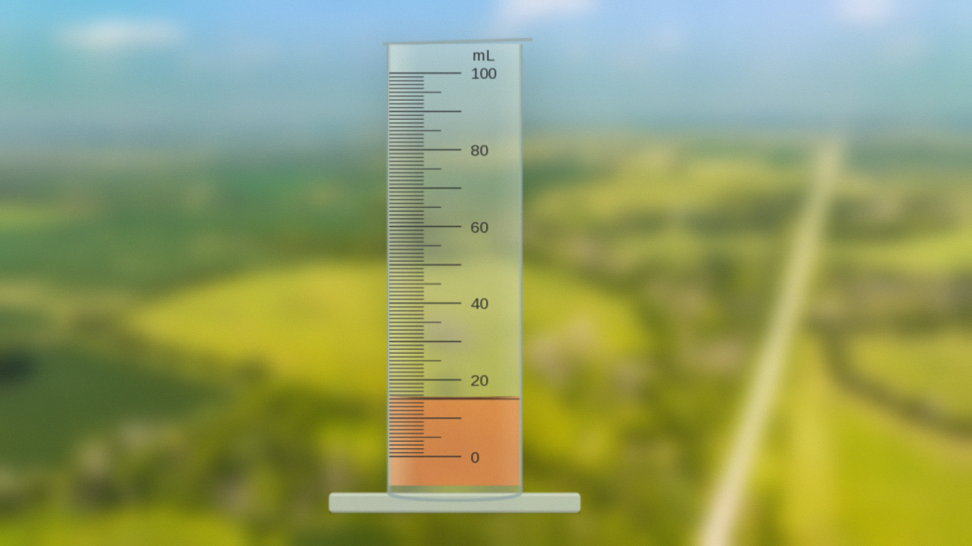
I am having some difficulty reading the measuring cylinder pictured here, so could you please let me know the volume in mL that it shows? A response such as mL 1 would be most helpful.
mL 15
